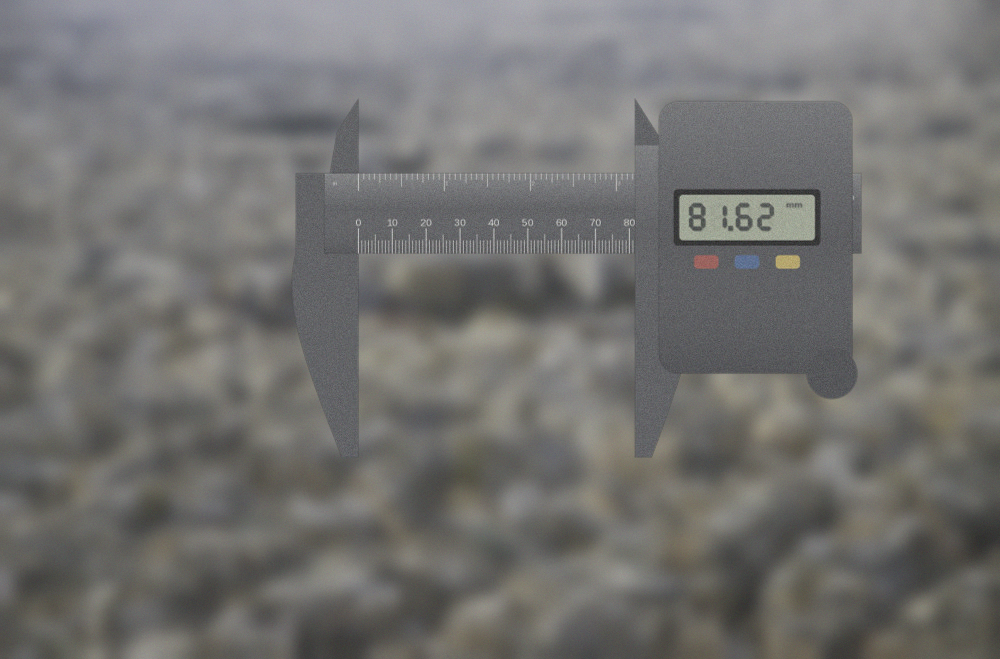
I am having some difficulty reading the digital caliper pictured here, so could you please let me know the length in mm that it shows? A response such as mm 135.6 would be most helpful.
mm 81.62
